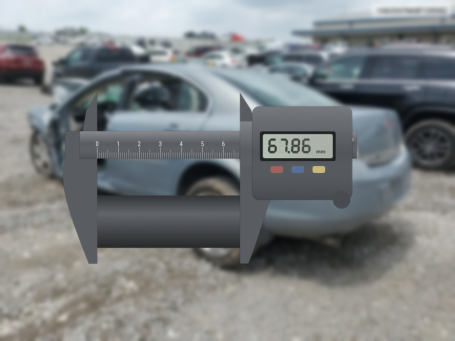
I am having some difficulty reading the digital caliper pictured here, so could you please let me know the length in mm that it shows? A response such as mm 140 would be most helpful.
mm 67.86
